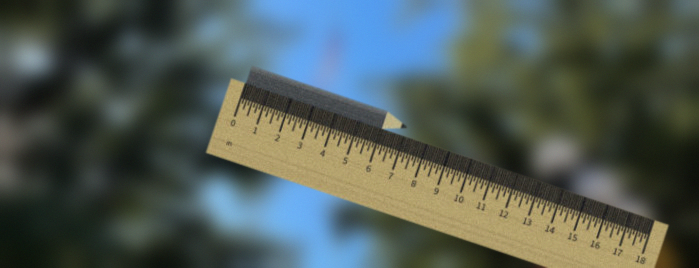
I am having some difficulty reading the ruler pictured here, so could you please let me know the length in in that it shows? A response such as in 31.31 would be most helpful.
in 7
